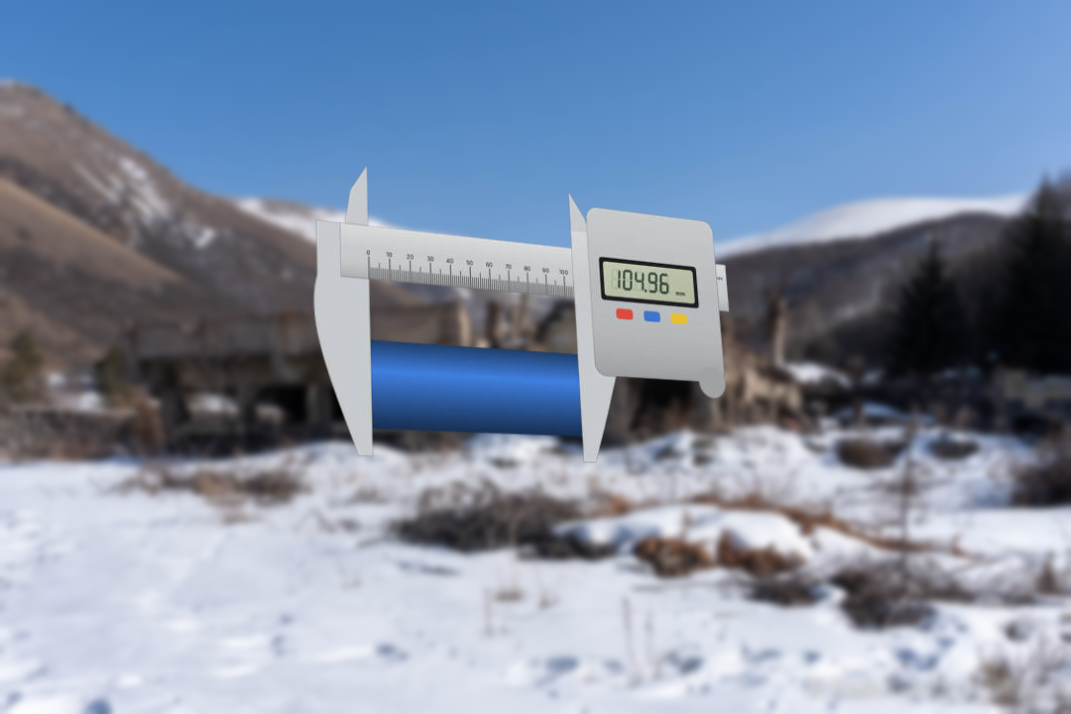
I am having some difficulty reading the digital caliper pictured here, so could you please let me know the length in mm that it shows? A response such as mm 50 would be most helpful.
mm 104.96
